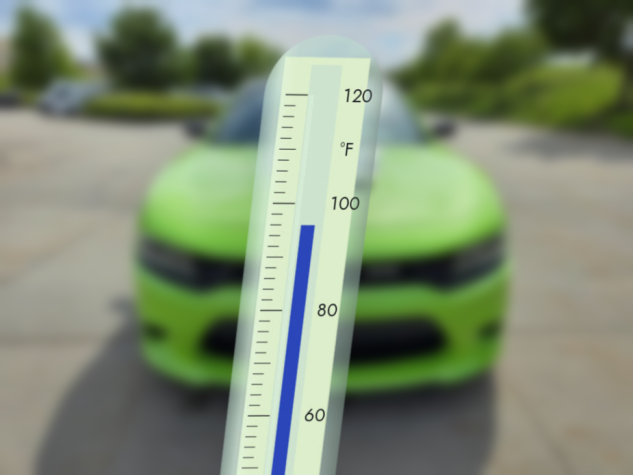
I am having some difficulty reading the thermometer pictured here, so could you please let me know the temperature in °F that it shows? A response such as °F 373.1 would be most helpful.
°F 96
